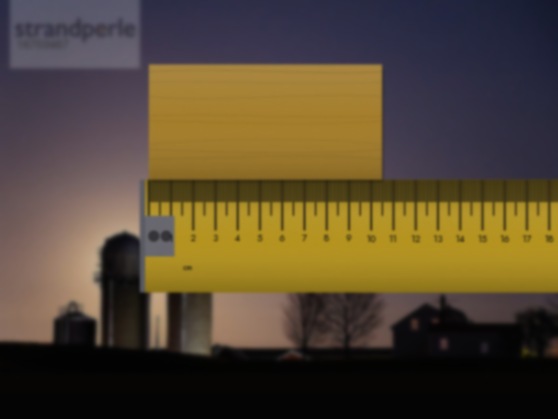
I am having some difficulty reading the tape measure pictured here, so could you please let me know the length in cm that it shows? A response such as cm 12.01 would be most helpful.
cm 10.5
